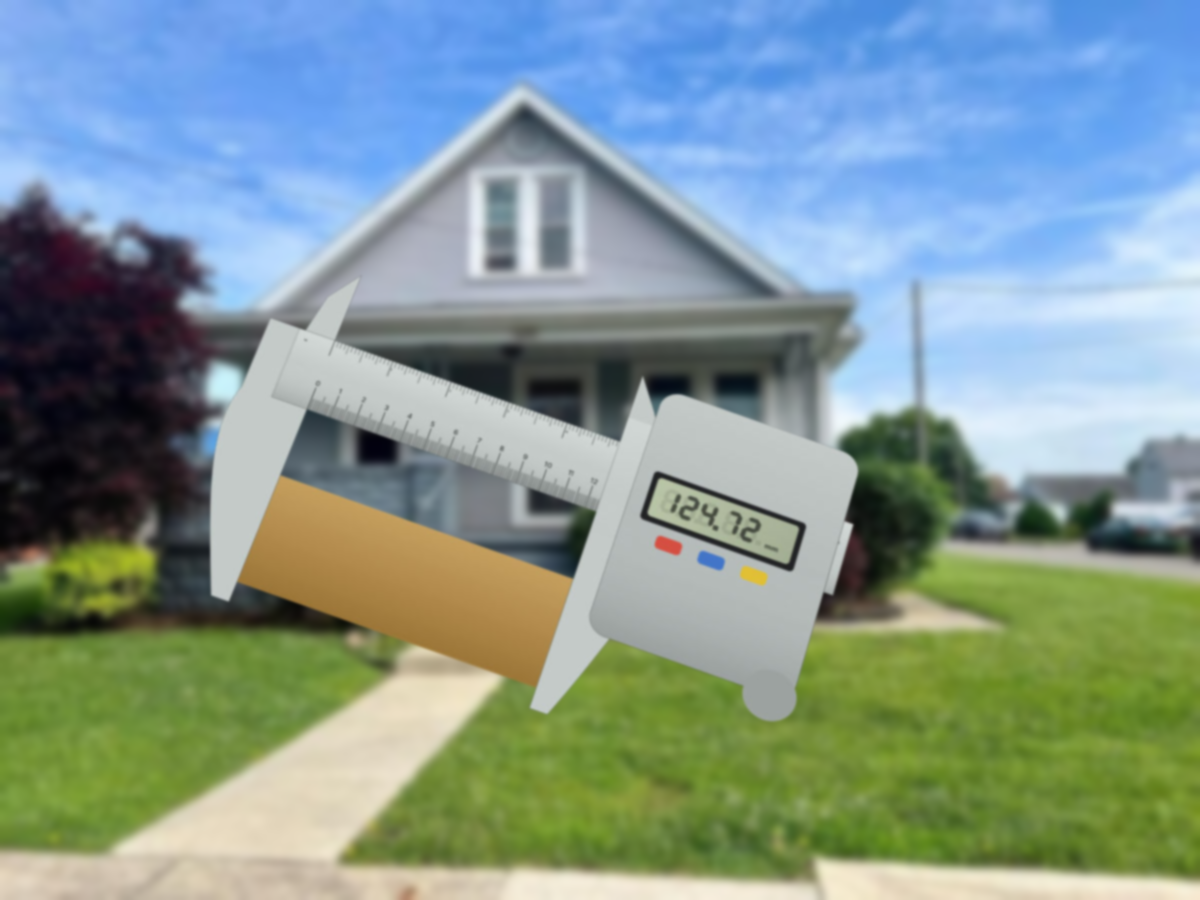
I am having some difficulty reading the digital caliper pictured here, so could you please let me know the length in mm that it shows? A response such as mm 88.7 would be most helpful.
mm 124.72
